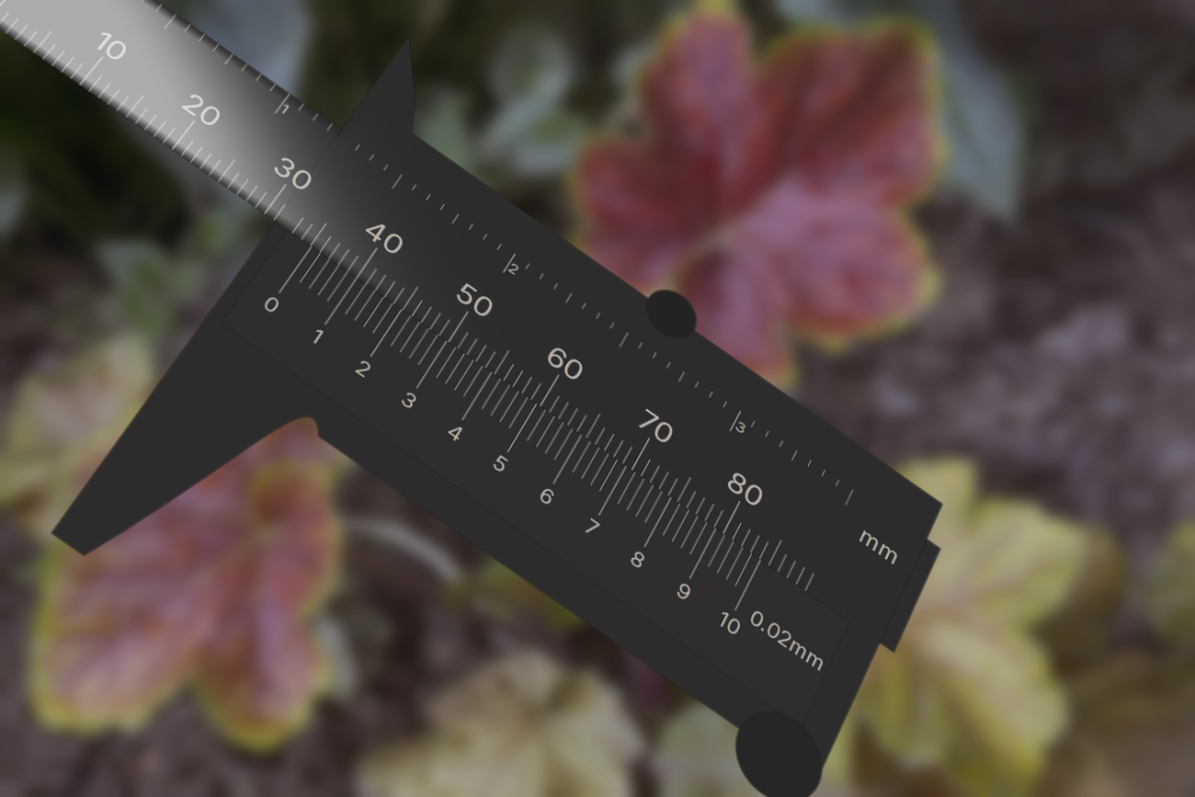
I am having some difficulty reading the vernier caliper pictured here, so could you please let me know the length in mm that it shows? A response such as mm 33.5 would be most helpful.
mm 35.1
